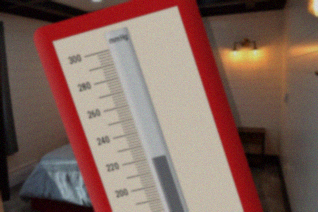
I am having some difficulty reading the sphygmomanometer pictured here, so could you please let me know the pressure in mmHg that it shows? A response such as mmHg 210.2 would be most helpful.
mmHg 220
